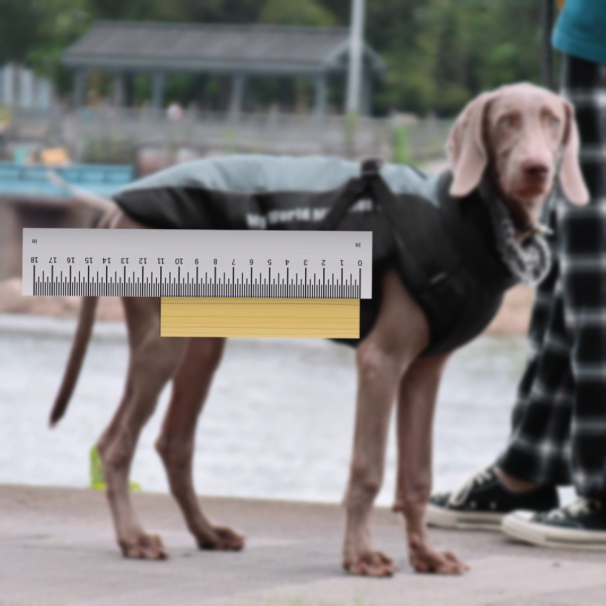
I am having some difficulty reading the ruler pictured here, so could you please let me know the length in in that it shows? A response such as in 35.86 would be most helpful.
in 11
